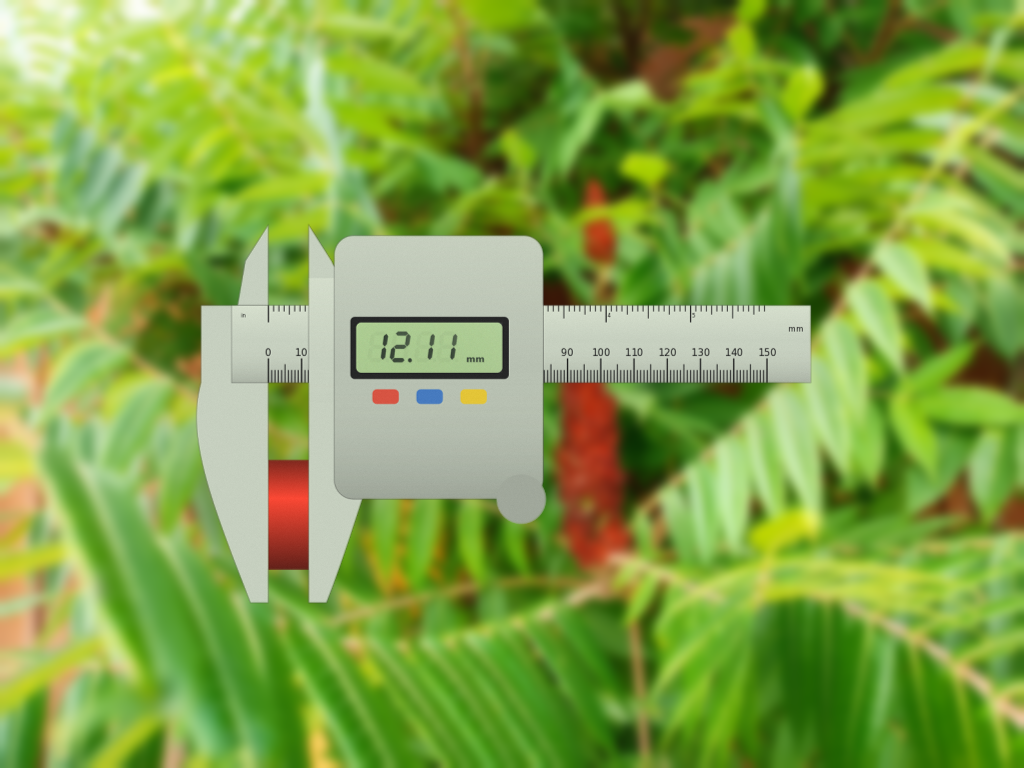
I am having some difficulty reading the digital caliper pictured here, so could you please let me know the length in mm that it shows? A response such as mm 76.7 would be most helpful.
mm 12.11
